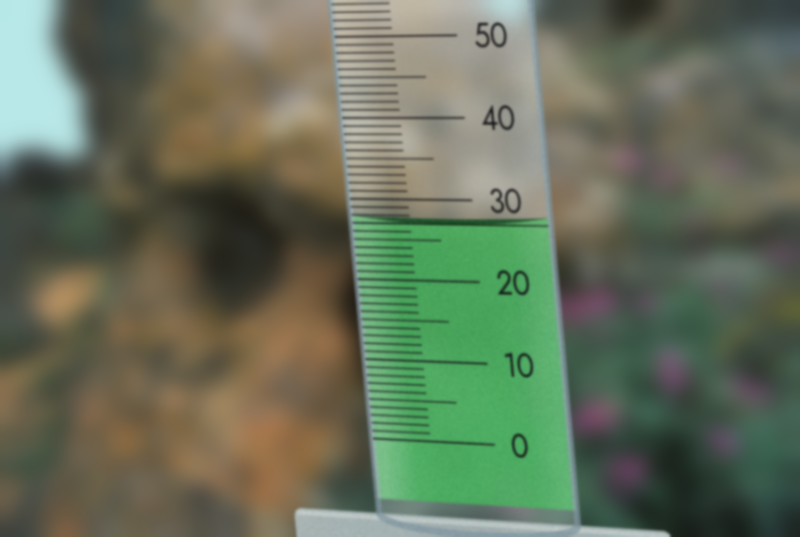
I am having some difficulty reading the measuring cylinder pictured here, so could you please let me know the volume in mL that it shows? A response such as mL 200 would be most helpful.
mL 27
